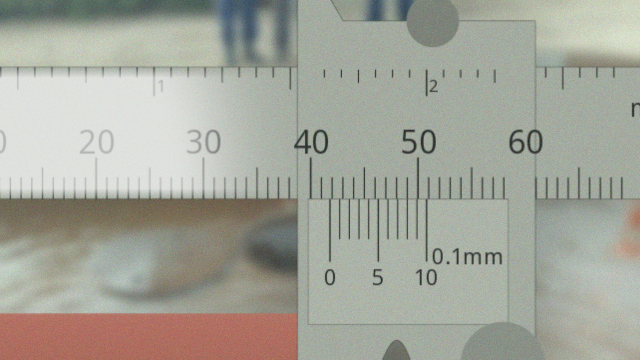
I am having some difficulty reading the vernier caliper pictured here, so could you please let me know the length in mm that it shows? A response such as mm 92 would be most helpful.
mm 41.8
